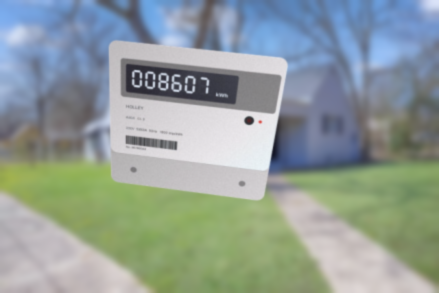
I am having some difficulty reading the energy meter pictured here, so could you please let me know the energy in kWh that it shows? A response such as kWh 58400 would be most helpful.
kWh 8607
